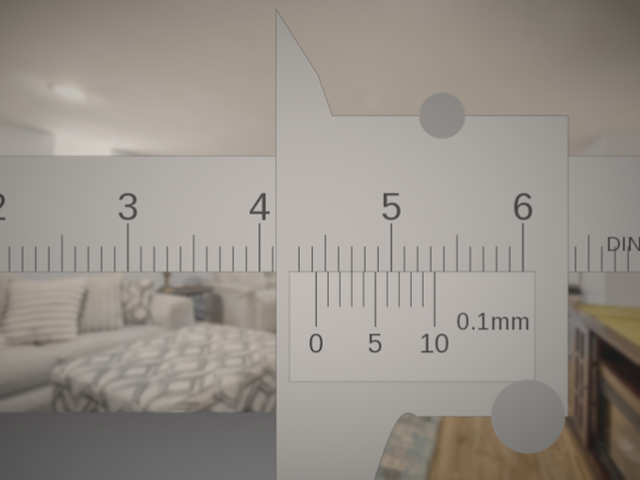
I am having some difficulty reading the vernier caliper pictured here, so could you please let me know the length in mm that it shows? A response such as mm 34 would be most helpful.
mm 44.3
